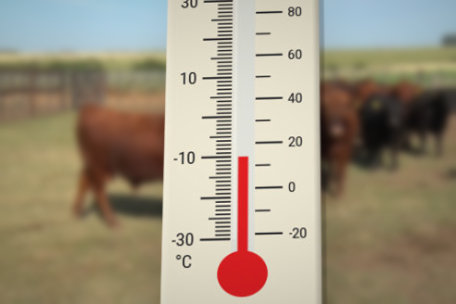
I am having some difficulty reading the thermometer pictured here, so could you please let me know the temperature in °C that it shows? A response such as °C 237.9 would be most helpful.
°C -10
